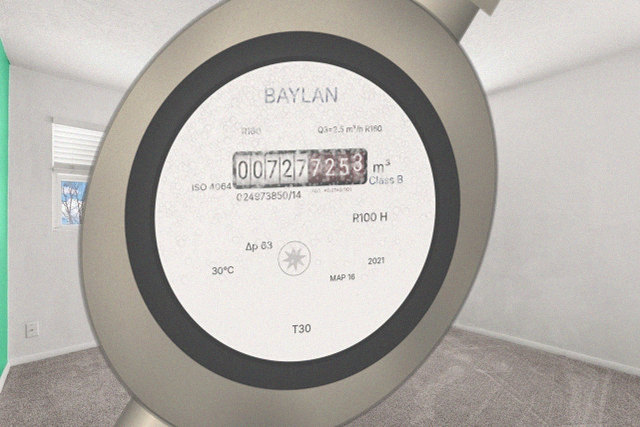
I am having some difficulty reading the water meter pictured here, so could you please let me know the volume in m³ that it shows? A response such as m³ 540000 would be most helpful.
m³ 727.7253
